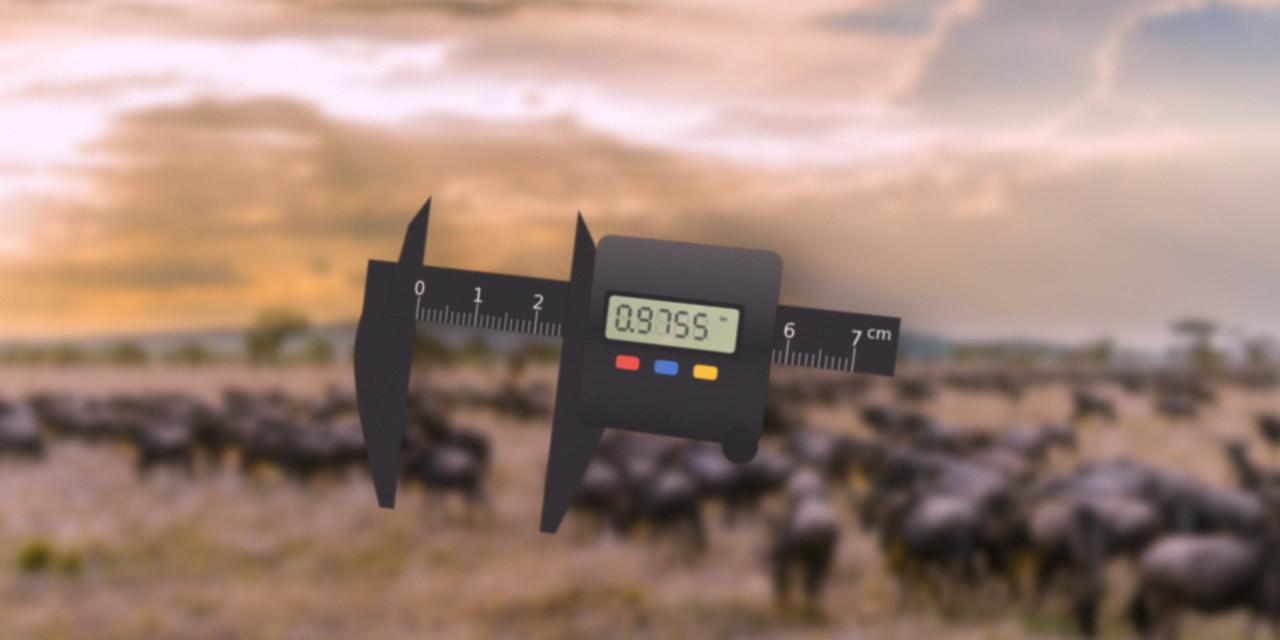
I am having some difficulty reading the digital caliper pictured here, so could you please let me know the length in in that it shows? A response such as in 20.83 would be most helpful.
in 0.9755
